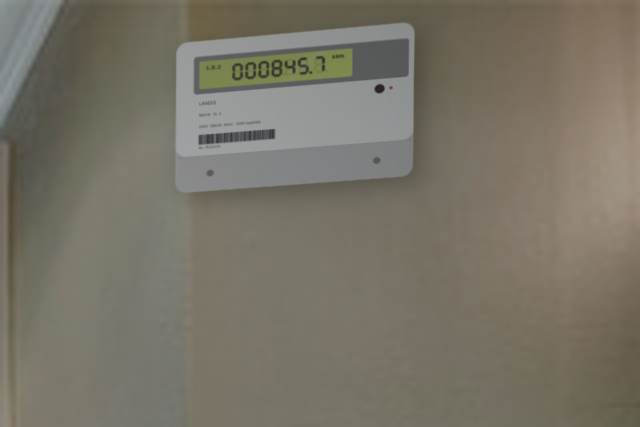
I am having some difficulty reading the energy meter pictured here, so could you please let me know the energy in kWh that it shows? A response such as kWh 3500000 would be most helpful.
kWh 845.7
